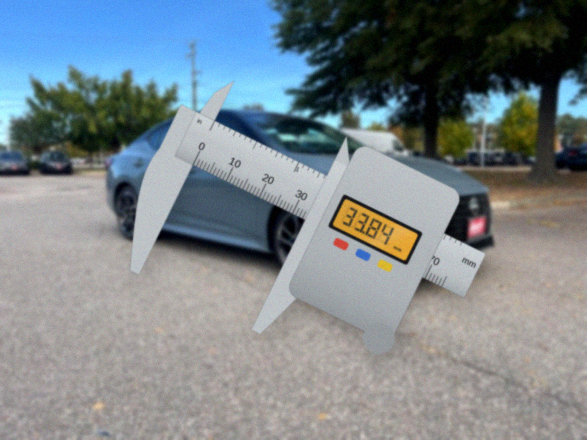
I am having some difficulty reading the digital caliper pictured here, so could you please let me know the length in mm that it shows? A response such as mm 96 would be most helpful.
mm 33.84
